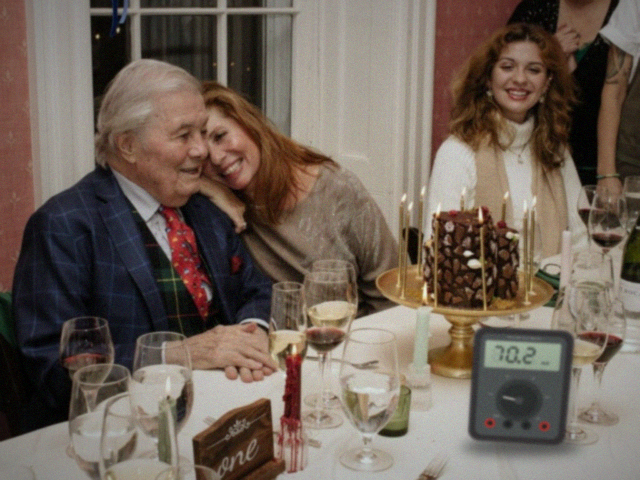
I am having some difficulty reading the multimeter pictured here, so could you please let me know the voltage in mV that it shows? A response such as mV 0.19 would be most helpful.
mV 70.2
